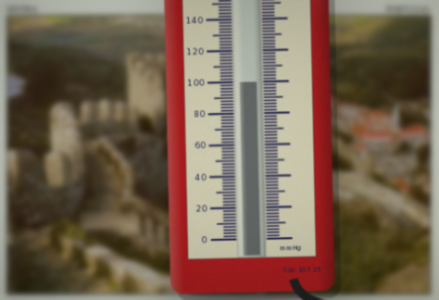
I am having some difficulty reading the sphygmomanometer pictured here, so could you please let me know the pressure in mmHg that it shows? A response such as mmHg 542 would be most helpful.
mmHg 100
